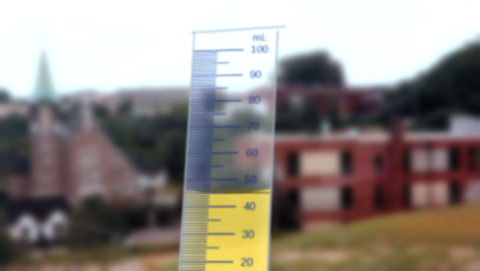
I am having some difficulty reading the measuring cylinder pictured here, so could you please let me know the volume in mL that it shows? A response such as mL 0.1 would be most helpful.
mL 45
